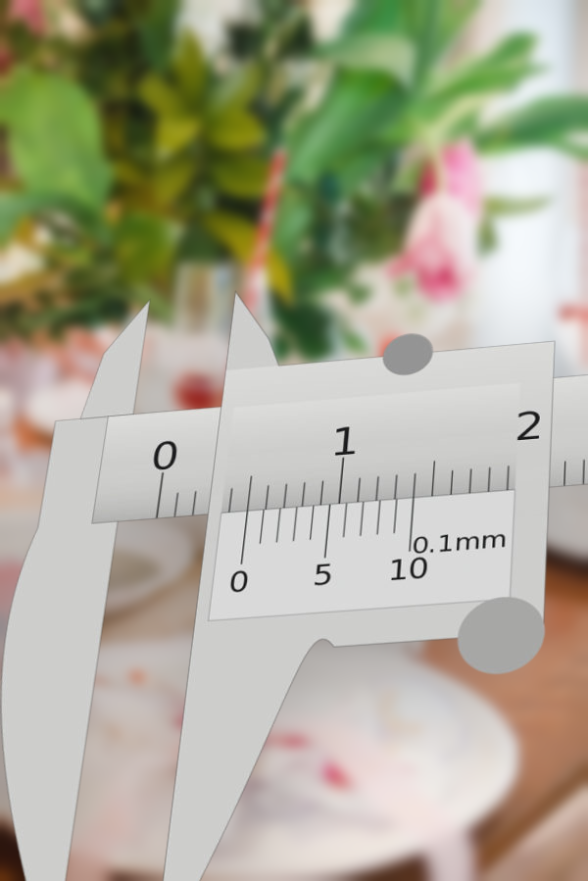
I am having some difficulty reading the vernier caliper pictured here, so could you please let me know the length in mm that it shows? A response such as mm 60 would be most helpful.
mm 5.0
